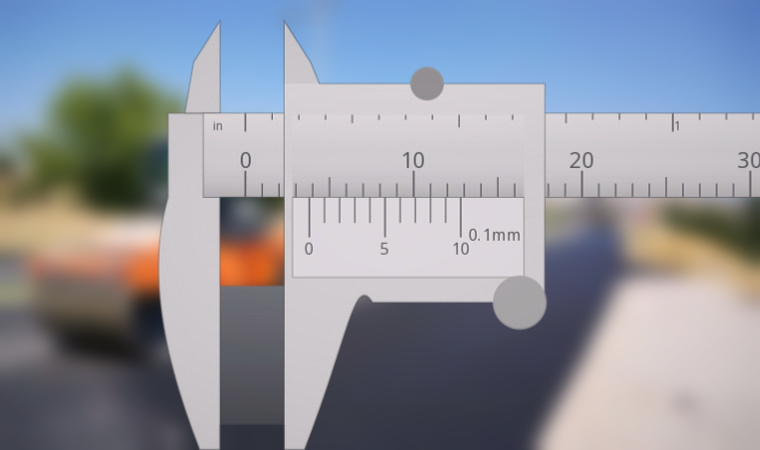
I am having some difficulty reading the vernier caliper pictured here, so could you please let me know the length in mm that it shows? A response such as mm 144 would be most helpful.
mm 3.8
